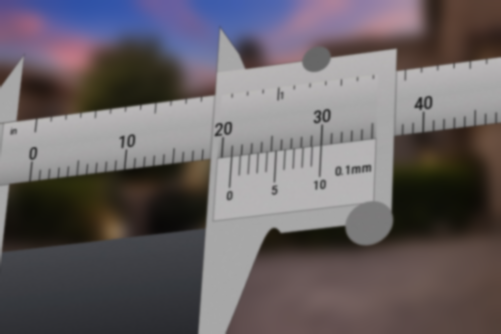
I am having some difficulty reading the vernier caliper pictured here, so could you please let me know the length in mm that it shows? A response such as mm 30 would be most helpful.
mm 21.0
